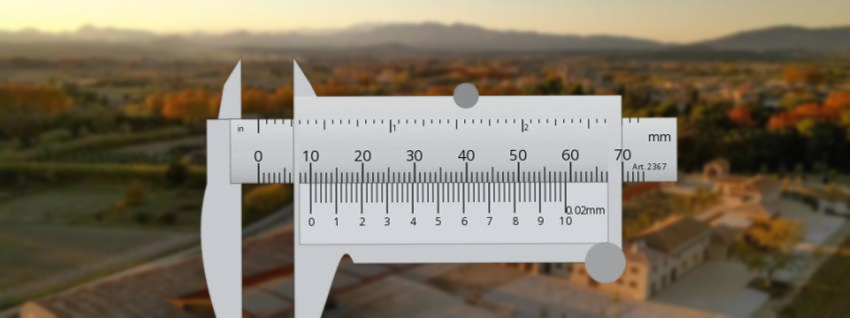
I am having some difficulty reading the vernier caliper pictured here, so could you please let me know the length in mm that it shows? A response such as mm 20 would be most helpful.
mm 10.0
